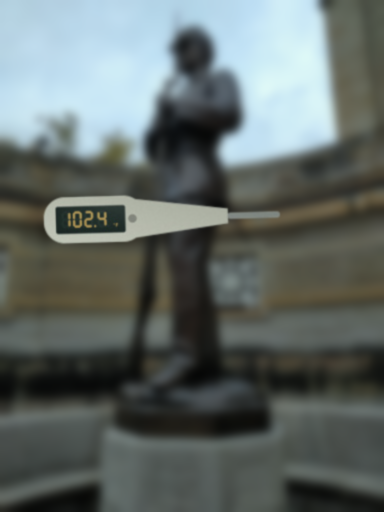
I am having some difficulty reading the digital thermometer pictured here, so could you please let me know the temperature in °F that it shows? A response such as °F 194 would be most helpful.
°F 102.4
